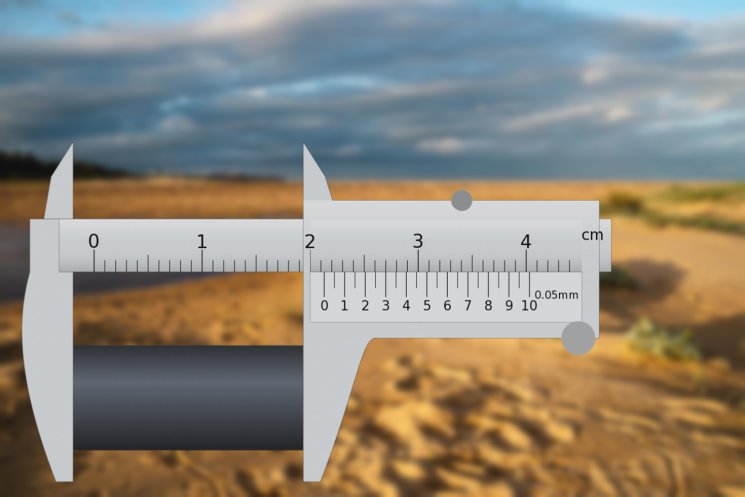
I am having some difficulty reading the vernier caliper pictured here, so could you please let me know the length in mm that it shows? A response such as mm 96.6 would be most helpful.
mm 21.3
